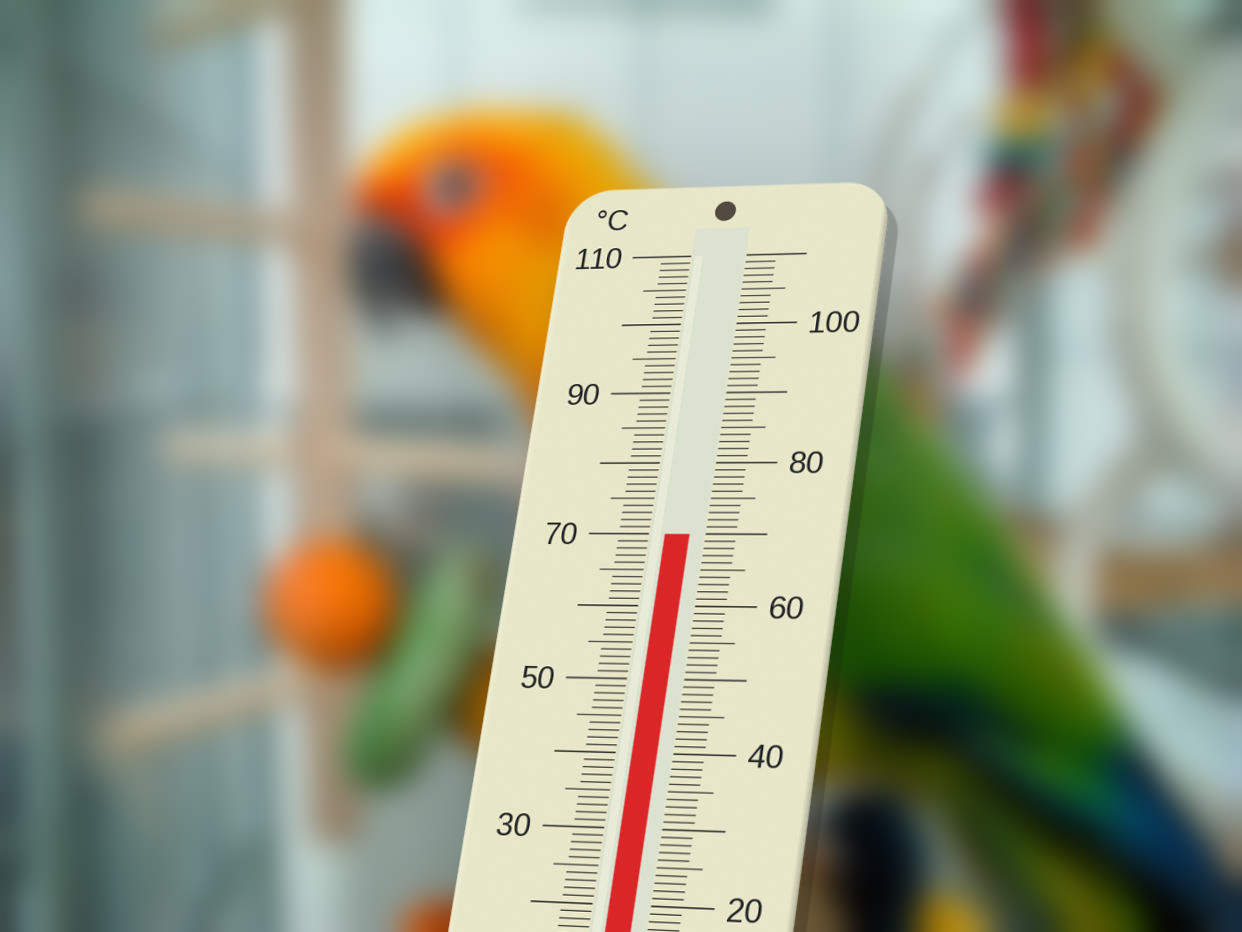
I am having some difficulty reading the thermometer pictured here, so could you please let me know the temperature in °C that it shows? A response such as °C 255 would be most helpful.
°C 70
